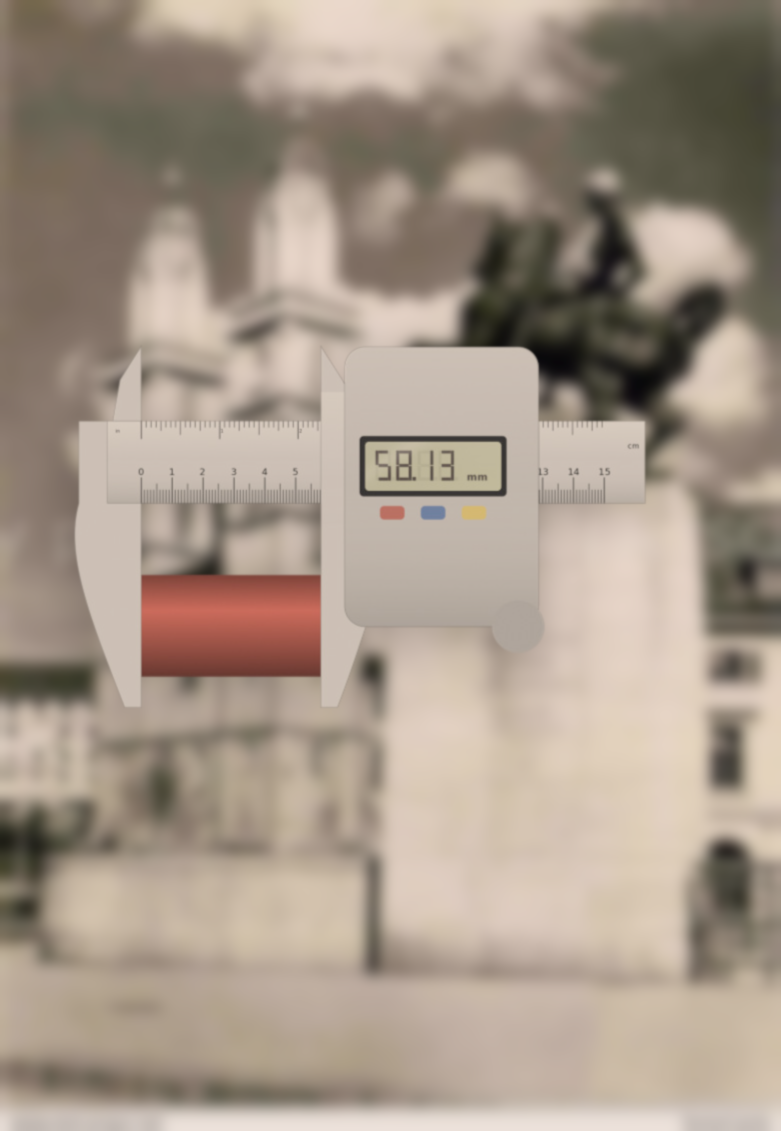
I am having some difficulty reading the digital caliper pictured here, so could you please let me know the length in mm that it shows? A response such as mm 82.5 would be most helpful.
mm 58.13
